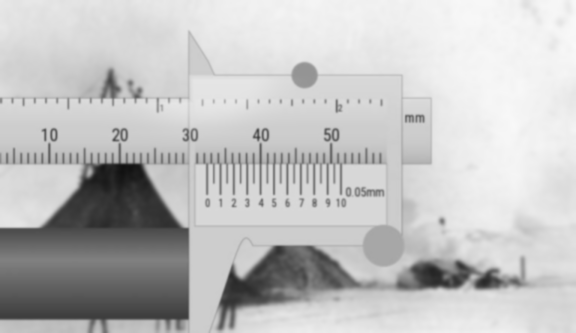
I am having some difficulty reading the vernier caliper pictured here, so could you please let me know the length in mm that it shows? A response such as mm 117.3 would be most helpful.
mm 32.4
